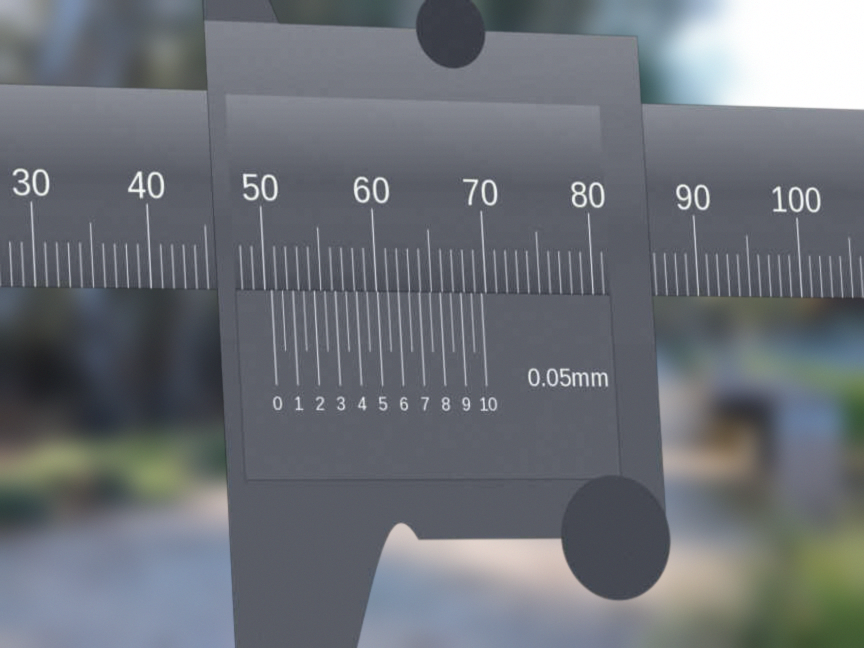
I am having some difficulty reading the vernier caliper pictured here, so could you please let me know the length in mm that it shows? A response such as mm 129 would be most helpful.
mm 50.6
